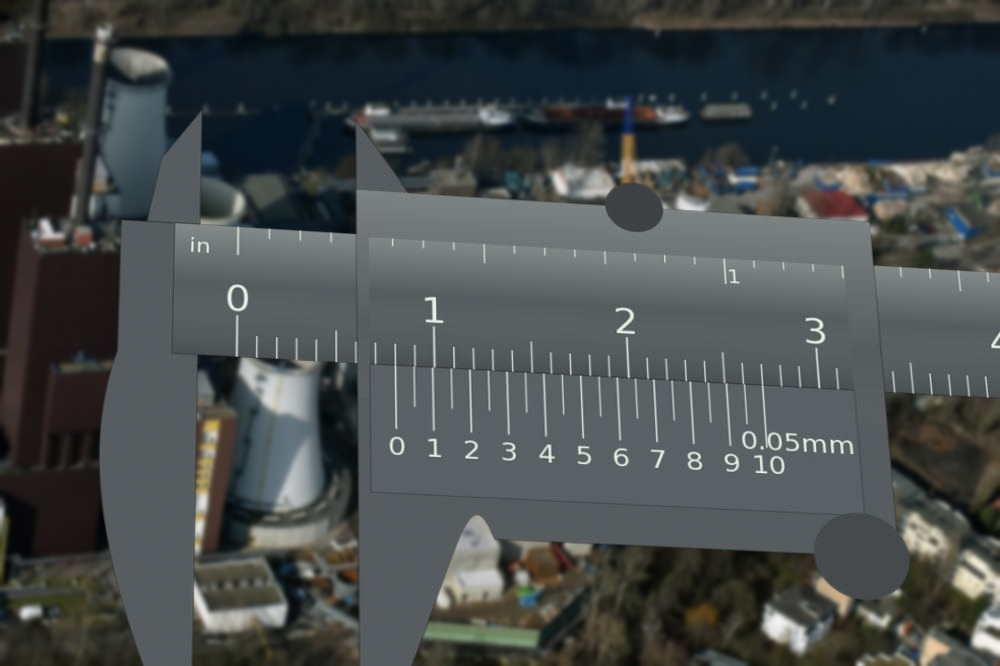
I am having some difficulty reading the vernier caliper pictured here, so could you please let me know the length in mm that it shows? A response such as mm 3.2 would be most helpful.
mm 8.0
